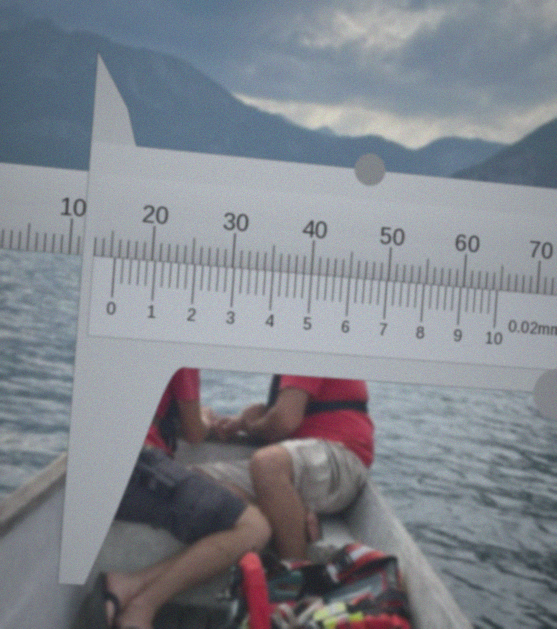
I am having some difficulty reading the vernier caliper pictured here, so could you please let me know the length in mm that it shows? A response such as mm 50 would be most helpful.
mm 15.5
